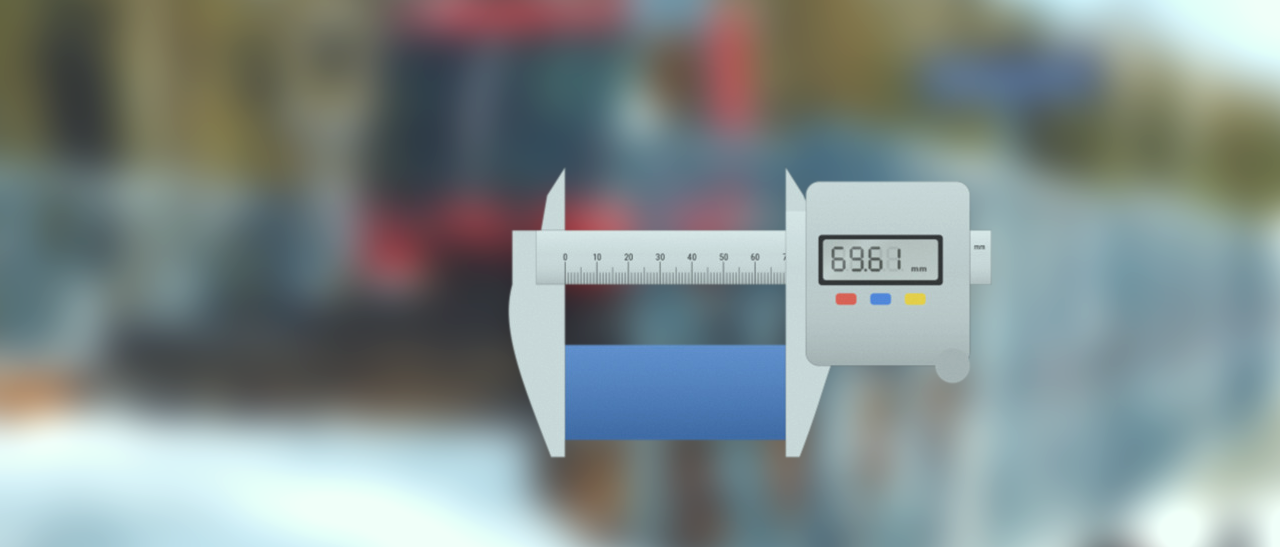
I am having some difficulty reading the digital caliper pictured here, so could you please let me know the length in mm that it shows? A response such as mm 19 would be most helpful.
mm 69.61
